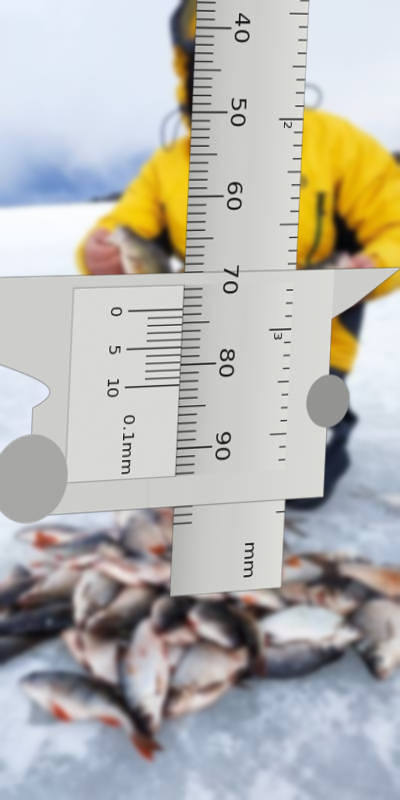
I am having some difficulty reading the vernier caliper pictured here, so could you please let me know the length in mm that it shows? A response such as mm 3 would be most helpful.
mm 73.4
